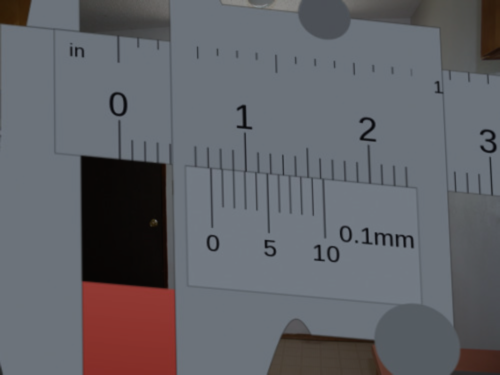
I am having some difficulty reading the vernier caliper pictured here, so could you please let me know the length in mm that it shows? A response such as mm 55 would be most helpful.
mm 7.2
